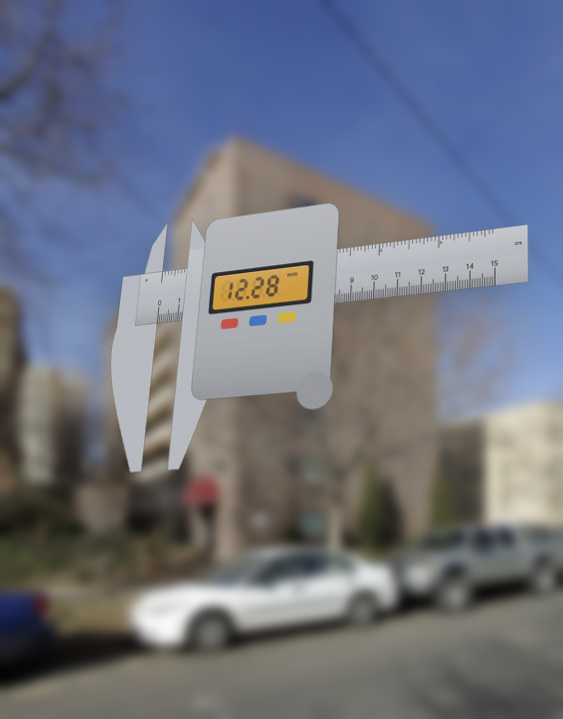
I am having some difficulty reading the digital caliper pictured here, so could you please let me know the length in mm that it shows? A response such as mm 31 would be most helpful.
mm 12.28
